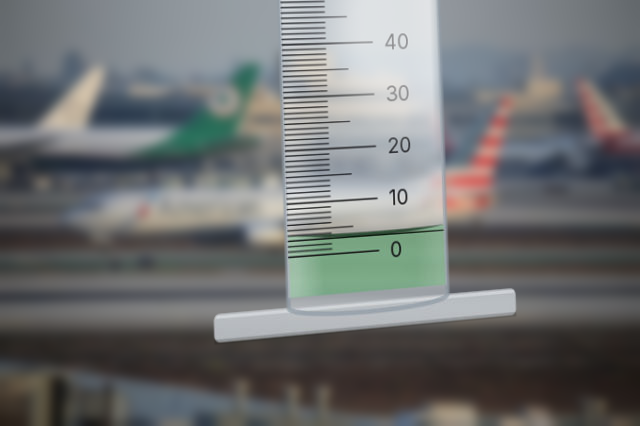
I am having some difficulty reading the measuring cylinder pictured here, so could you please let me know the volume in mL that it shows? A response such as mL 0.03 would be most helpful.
mL 3
